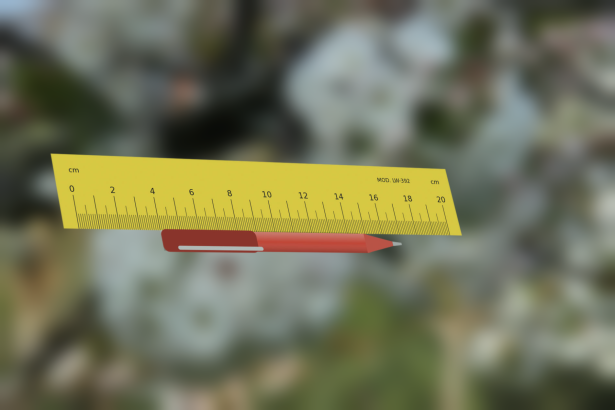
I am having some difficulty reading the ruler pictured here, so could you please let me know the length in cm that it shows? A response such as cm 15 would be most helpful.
cm 13
